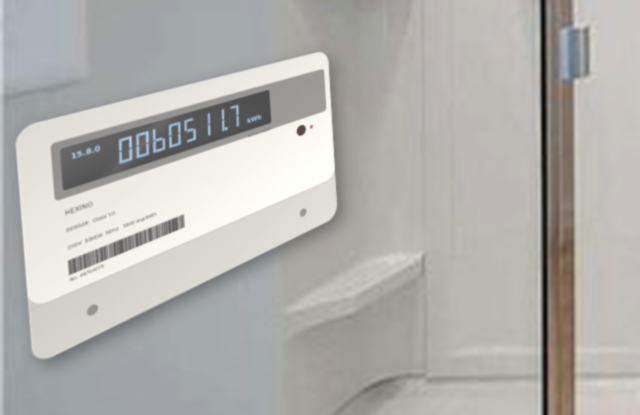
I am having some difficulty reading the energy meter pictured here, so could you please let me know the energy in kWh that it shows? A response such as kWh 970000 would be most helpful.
kWh 60511.7
